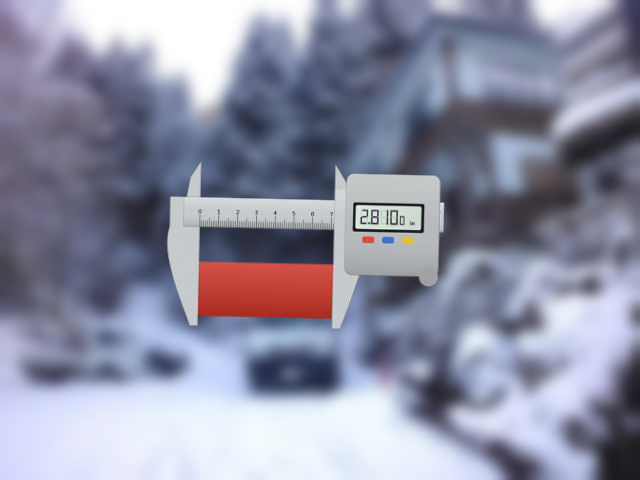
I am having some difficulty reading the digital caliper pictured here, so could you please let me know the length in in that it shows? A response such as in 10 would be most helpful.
in 2.8100
